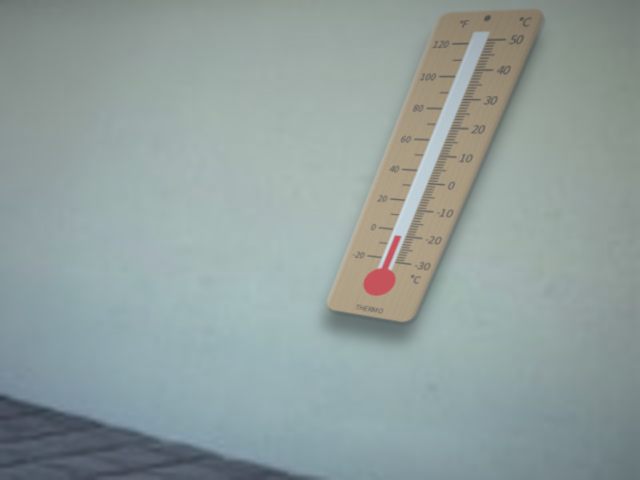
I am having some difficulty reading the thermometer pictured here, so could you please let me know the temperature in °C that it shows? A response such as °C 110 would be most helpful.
°C -20
